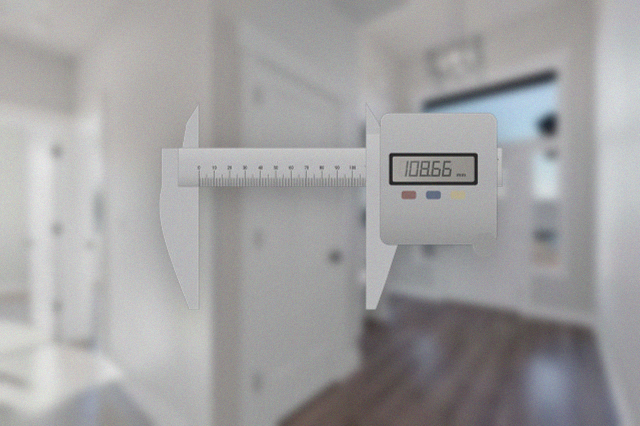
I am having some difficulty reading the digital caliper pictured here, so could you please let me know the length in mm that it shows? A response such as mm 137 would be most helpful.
mm 108.66
